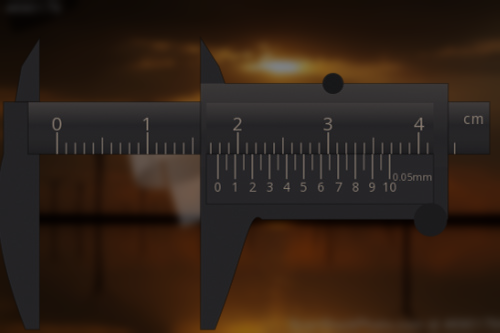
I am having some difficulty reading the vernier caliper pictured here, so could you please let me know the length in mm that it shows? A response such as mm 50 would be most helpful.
mm 17.8
